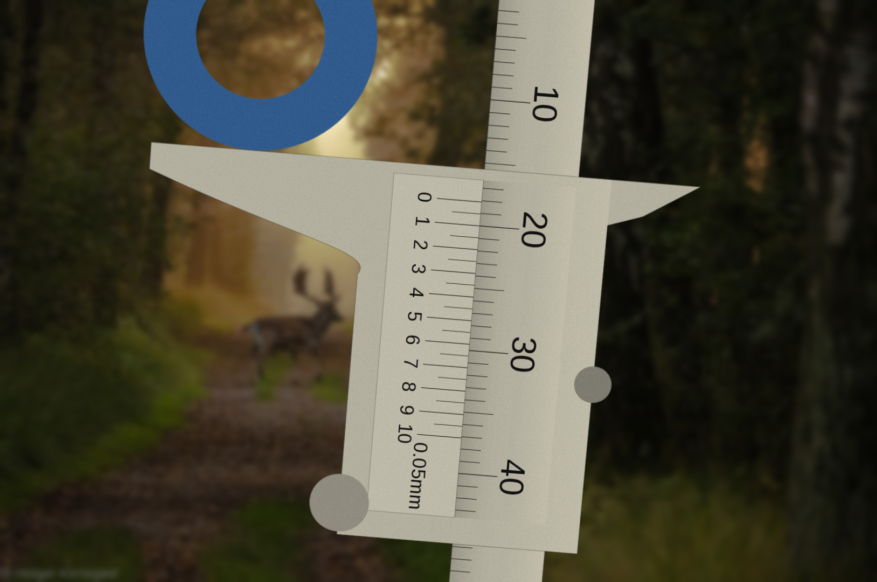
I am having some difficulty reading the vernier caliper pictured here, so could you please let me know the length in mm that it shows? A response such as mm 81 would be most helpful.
mm 18.1
